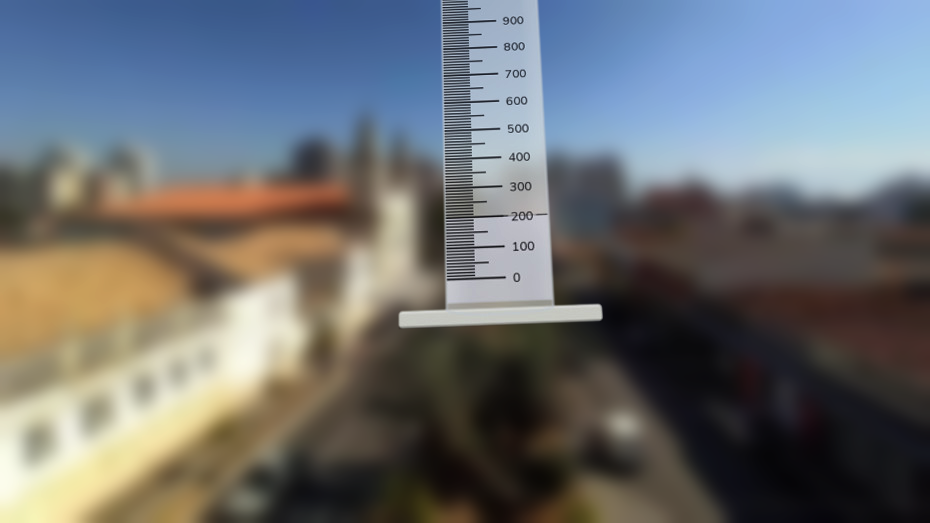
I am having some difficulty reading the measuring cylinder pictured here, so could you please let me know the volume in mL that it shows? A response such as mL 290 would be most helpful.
mL 200
